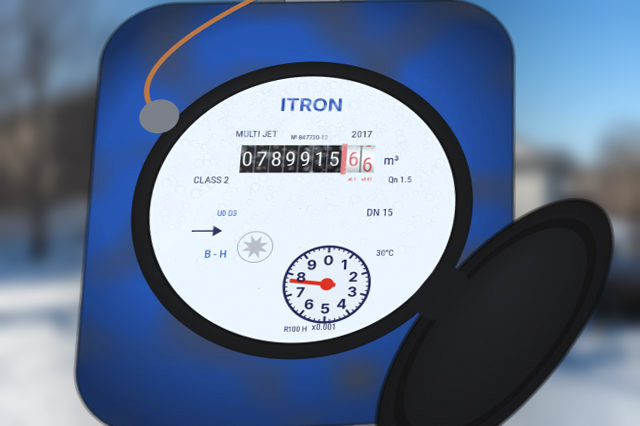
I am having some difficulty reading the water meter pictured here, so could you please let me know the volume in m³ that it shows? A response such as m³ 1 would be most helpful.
m³ 789915.657
